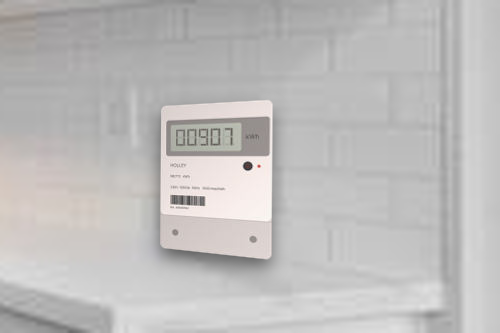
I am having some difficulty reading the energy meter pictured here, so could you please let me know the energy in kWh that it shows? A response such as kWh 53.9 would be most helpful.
kWh 907
